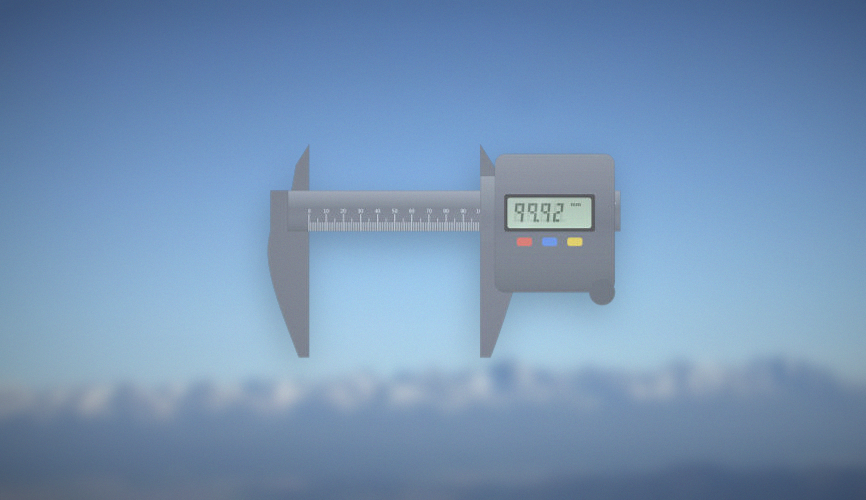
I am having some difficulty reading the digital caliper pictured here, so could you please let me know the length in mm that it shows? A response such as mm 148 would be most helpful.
mm 99.92
